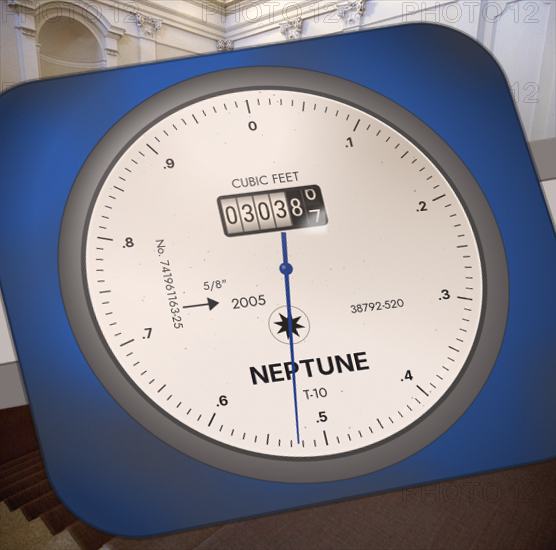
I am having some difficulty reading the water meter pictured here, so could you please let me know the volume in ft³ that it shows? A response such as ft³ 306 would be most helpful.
ft³ 30386.52
